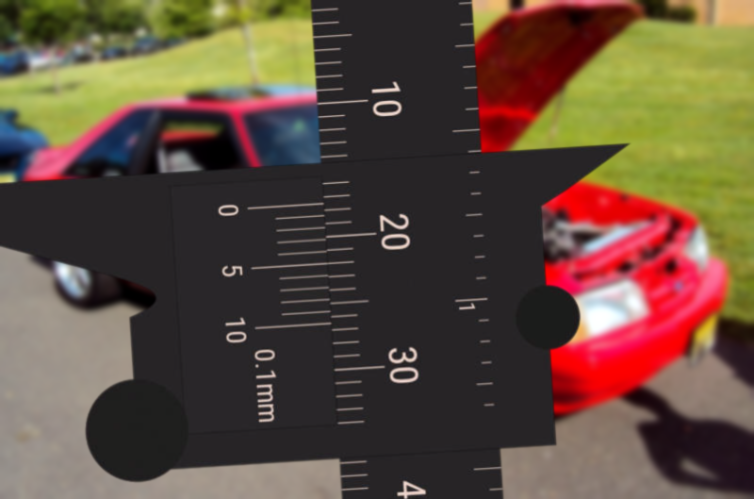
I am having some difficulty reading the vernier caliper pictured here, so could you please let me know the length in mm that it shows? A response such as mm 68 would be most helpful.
mm 17.5
